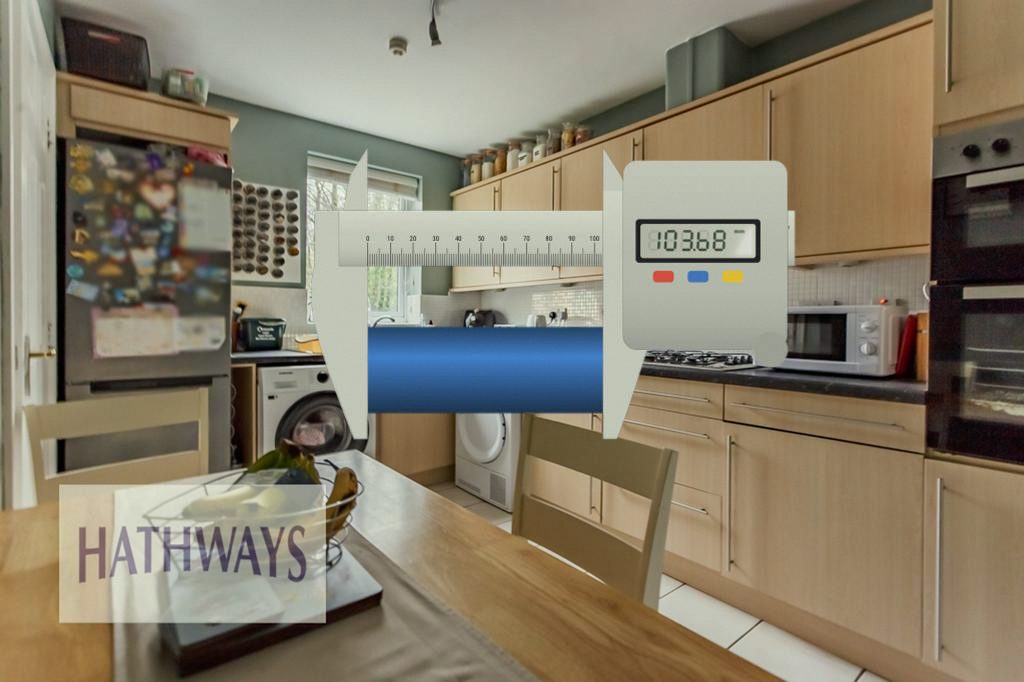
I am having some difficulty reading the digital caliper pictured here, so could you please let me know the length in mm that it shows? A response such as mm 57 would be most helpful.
mm 103.68
